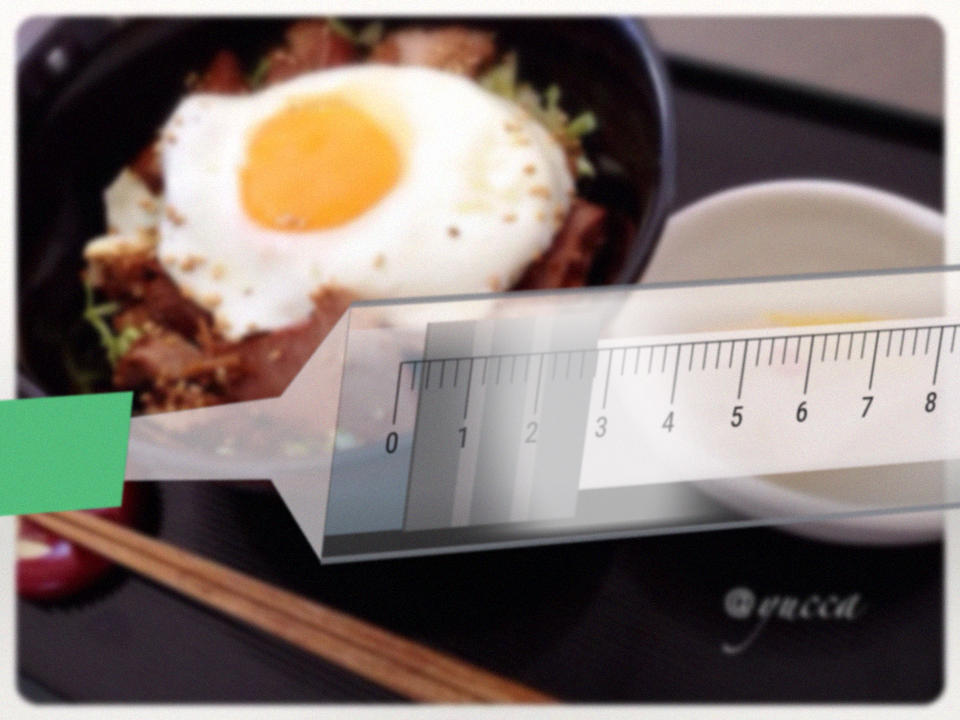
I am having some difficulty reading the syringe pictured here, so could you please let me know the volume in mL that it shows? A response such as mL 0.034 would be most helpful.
mL 0.3
